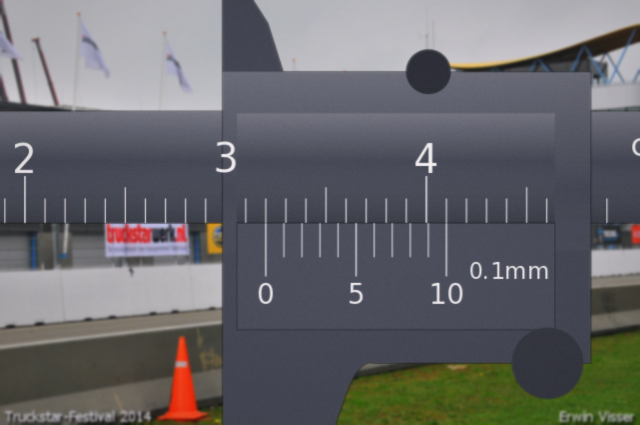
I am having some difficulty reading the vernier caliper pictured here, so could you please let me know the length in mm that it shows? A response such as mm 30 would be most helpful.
mm 32.0
